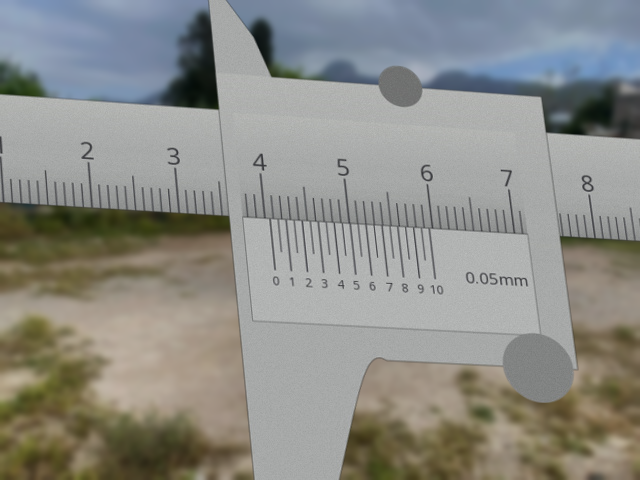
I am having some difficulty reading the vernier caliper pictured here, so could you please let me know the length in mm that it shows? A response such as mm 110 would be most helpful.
mm 40.6
